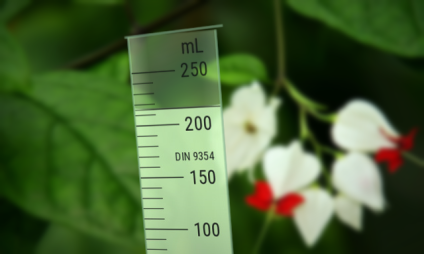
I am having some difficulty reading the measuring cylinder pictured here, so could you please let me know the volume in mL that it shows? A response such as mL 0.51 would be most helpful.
mL 215
